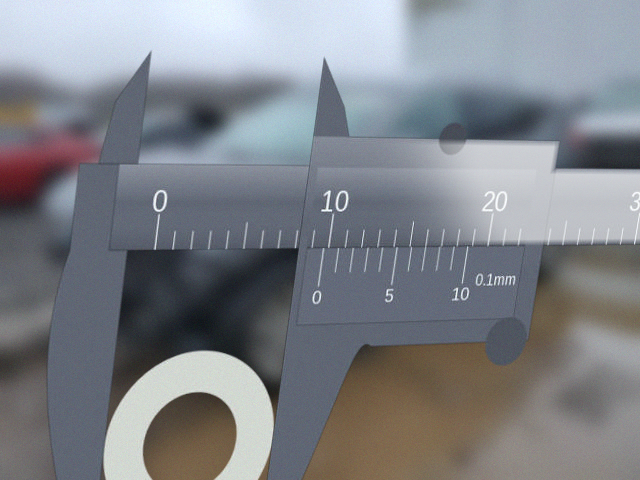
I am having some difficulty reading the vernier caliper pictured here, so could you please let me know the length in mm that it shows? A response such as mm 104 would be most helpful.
mm 9.7
